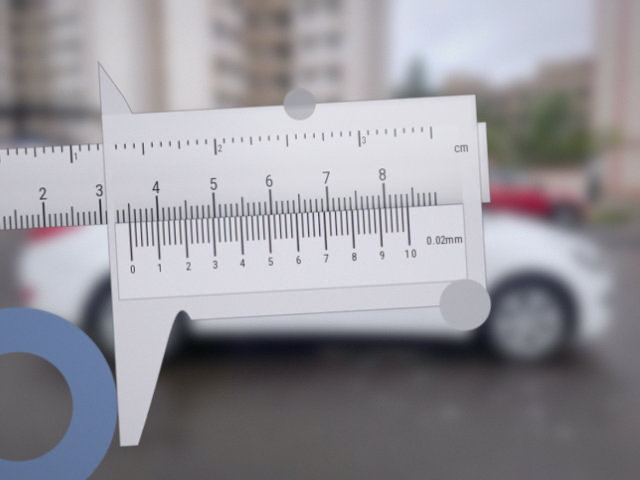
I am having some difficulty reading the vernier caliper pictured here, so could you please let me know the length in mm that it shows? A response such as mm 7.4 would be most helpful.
mm 35.0
